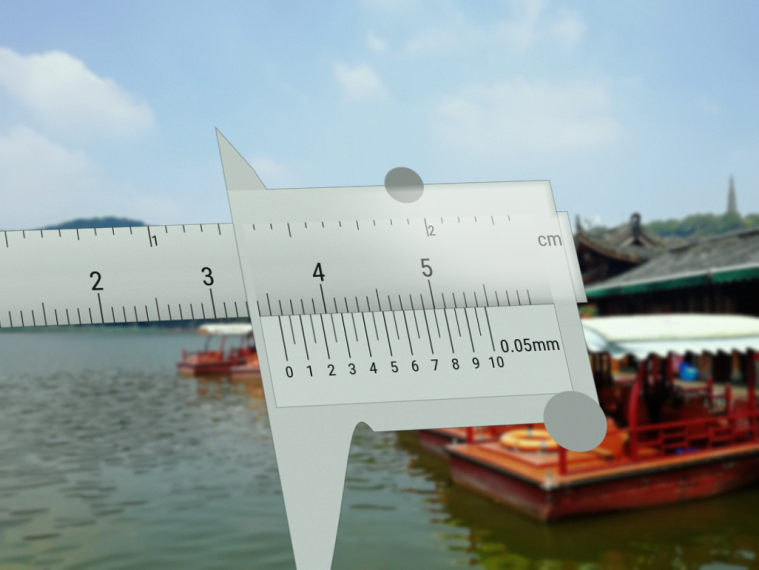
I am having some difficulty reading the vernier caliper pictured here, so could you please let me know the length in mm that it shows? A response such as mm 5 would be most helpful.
mm 35.7
